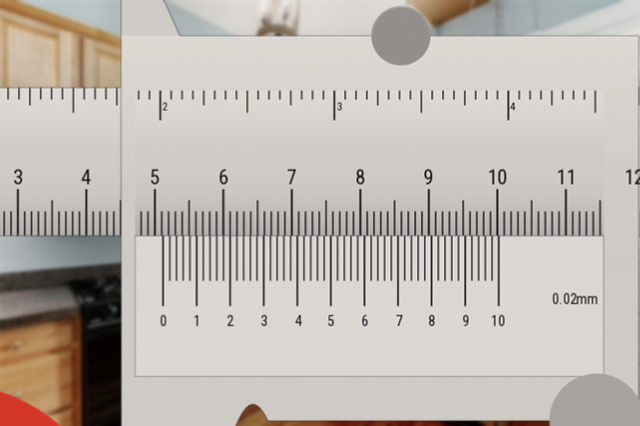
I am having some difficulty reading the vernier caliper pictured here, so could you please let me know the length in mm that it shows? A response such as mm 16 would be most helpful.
mm 51.2
